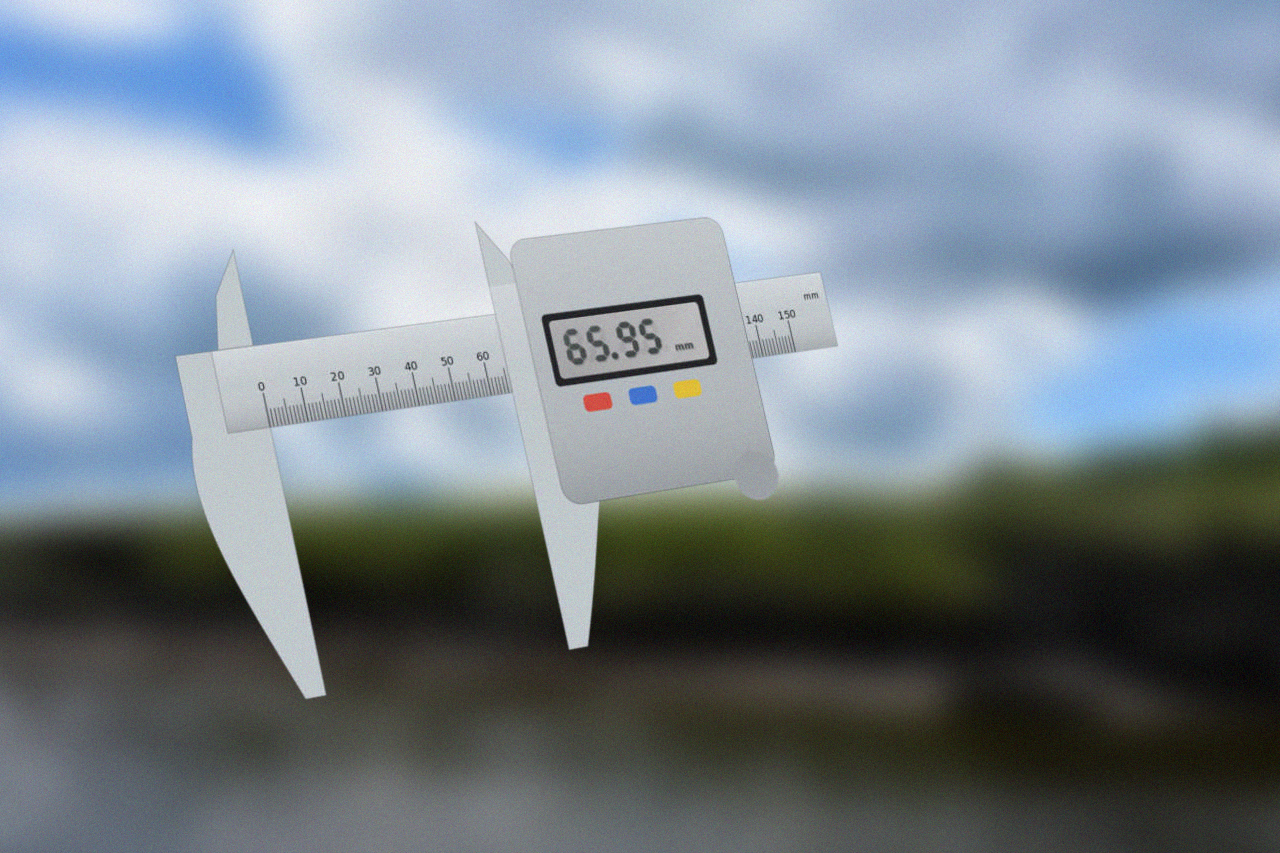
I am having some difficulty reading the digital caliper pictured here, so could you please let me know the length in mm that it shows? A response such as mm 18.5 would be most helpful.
mm 65.95
